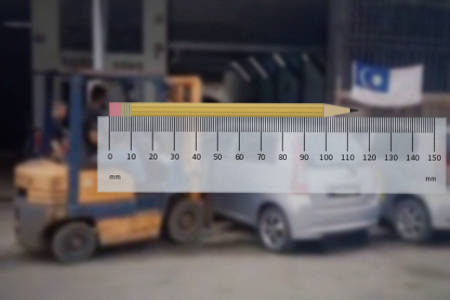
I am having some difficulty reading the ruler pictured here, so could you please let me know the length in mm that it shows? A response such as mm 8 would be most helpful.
mm 115
